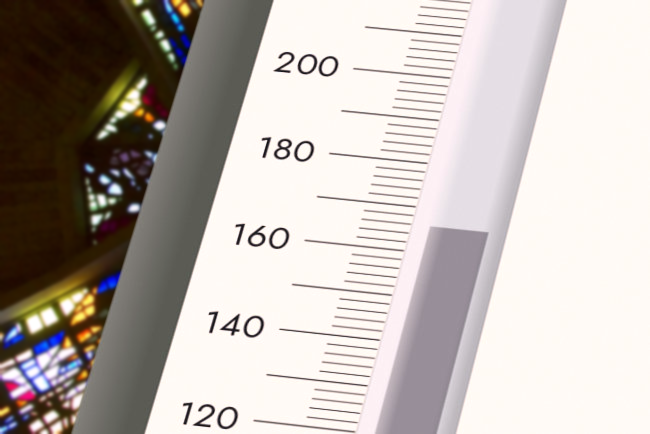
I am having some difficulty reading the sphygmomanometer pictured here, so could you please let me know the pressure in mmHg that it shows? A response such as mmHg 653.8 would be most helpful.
mmHg 166
